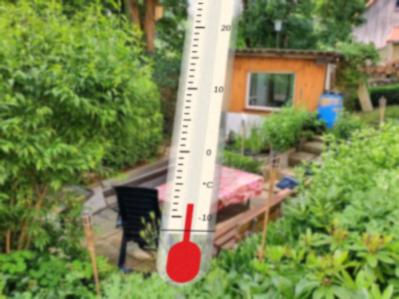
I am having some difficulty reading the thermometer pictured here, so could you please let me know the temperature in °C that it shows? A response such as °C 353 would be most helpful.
°C -8
